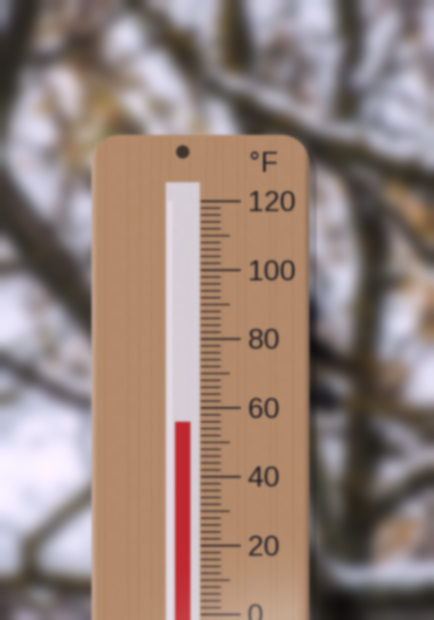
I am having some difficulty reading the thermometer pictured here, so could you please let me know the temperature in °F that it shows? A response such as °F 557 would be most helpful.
°F 56
